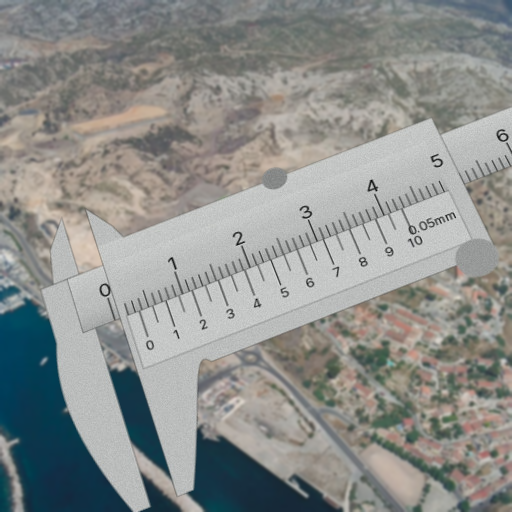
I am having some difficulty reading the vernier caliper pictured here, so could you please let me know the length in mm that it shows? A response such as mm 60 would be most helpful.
mm 3.6
